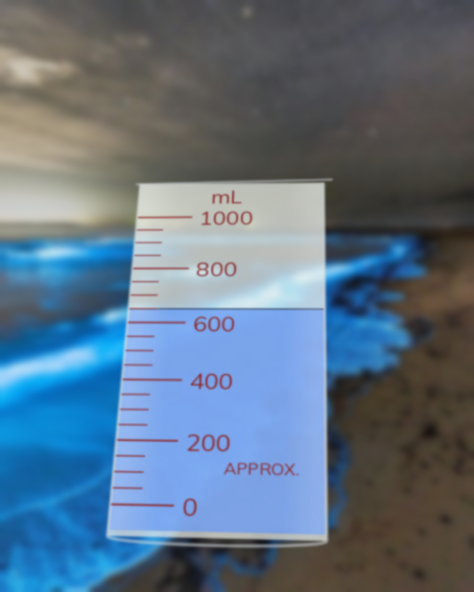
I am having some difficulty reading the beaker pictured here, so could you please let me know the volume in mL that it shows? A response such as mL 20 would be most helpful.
mL 650
